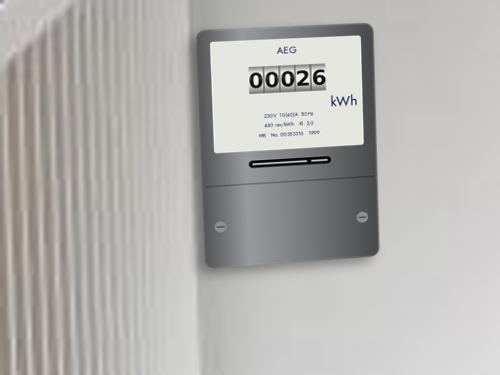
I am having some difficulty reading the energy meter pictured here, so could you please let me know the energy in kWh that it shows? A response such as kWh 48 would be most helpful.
kWh 26
